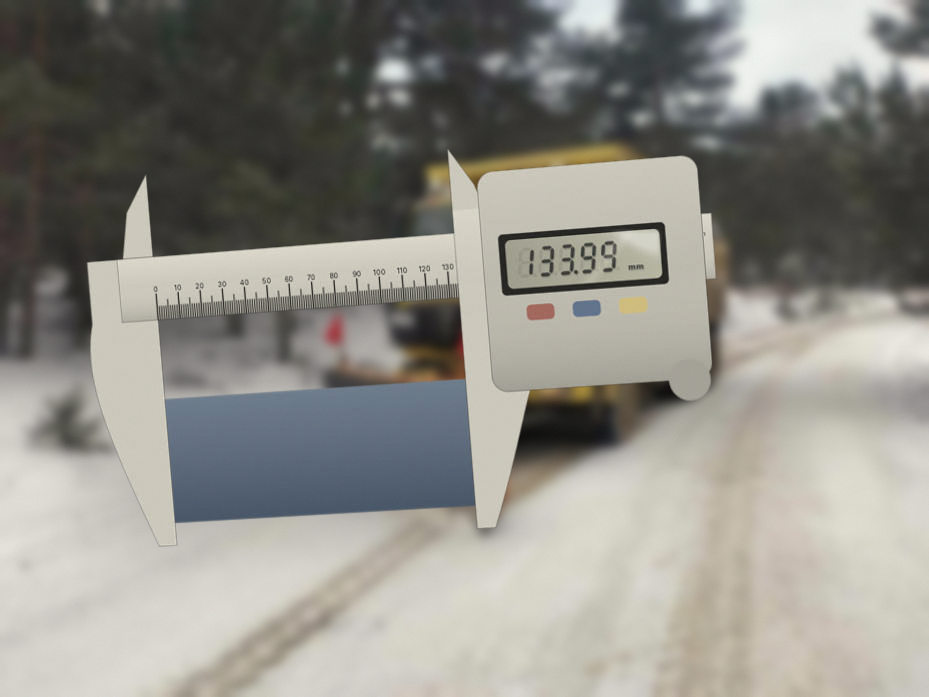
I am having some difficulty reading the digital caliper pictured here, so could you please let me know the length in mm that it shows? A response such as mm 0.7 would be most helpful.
mm 133.99
